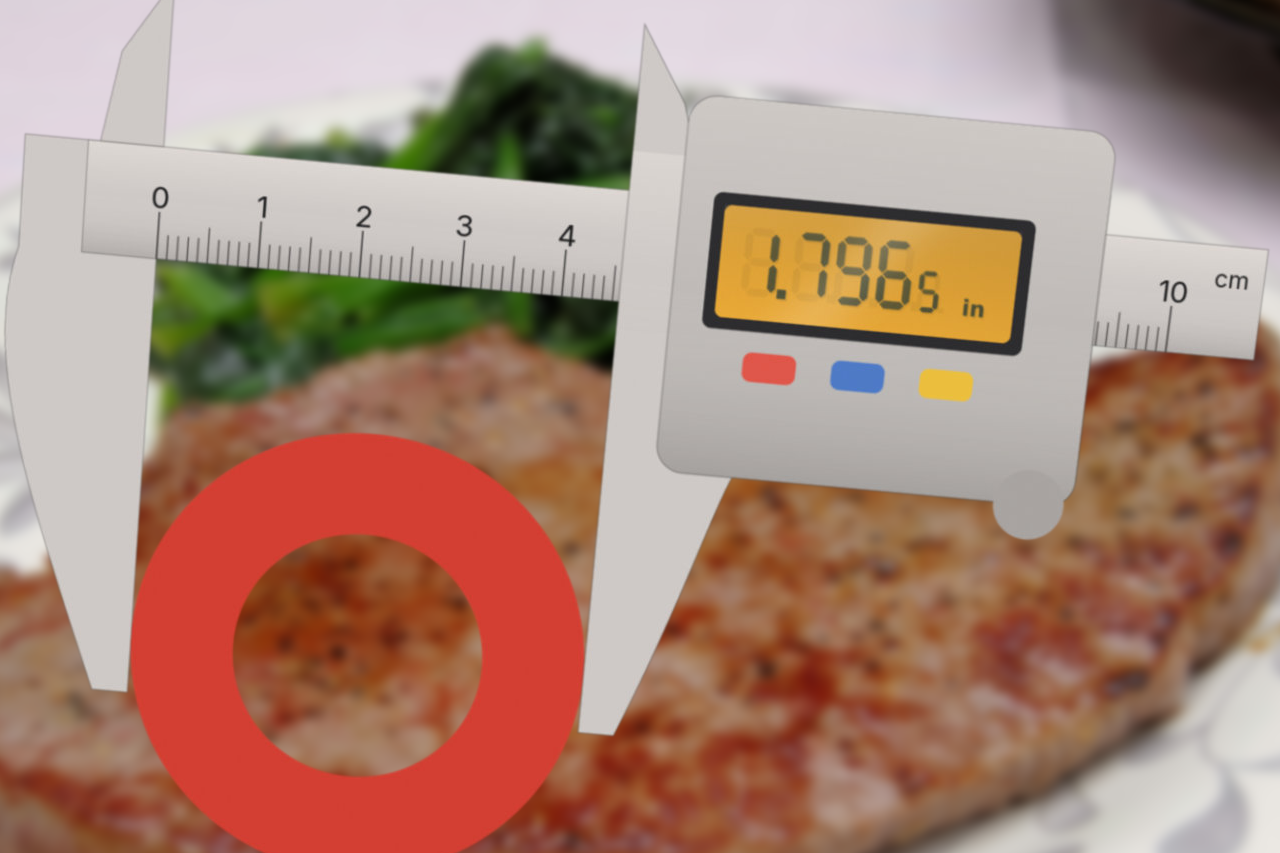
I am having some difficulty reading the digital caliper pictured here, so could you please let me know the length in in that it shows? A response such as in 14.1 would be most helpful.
in 1.7965
